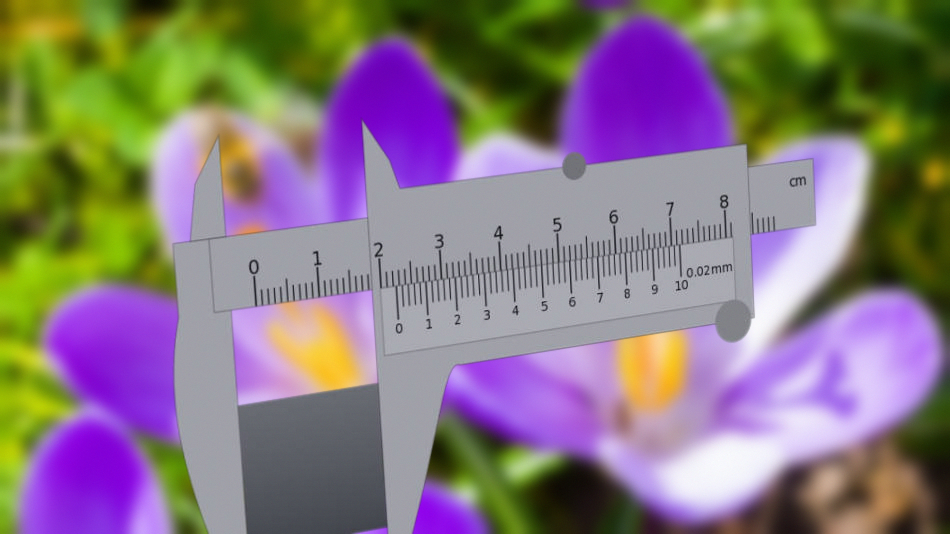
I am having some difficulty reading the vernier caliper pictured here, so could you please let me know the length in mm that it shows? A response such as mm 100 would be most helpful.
mm 22.5
